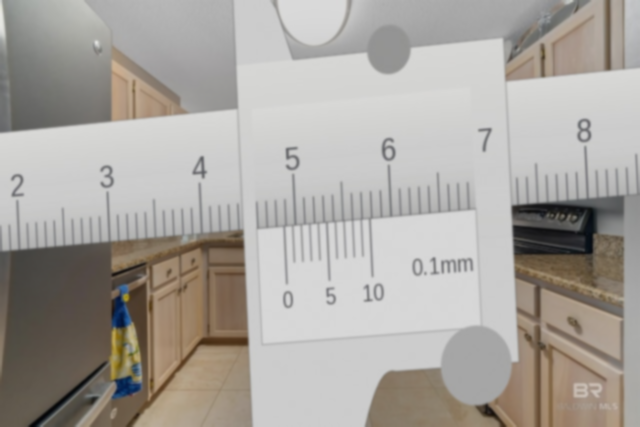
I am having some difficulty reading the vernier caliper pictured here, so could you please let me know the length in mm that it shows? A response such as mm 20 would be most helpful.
mm 48.8
